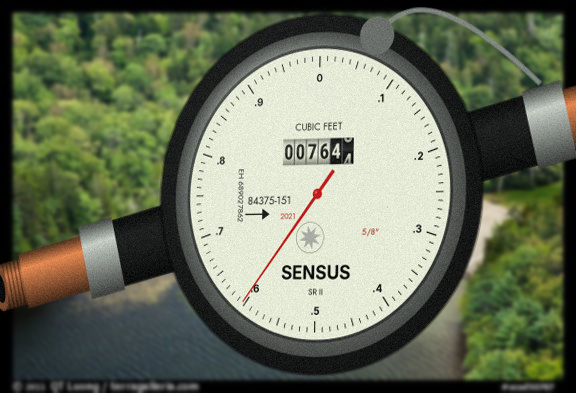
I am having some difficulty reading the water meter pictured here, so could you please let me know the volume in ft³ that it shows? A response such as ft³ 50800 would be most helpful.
ft³ 7643.60
